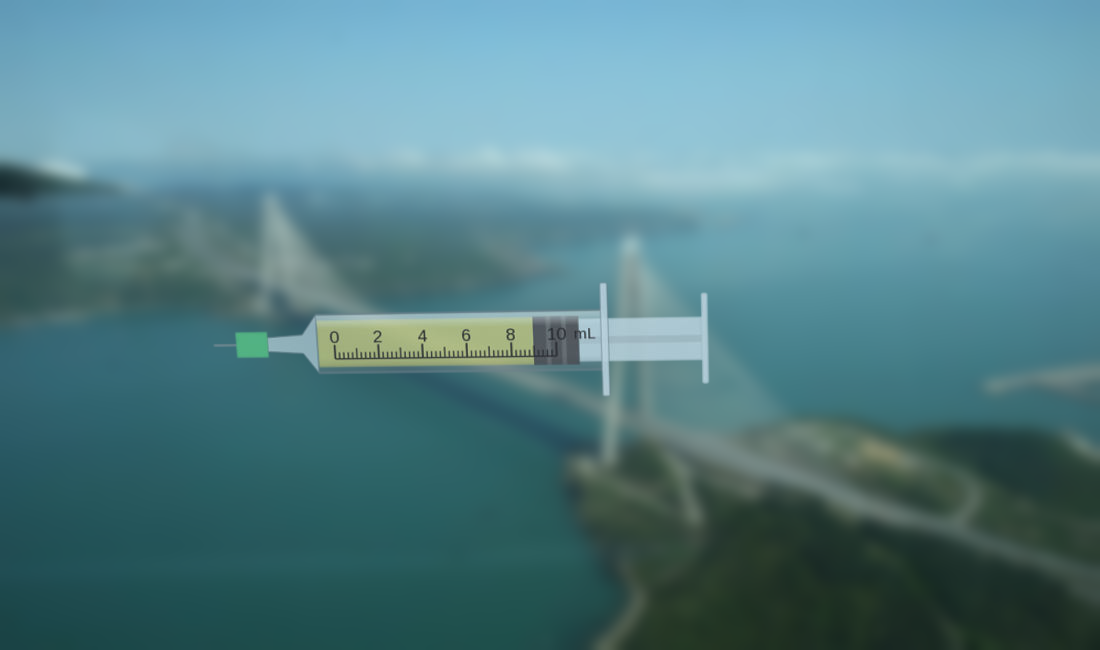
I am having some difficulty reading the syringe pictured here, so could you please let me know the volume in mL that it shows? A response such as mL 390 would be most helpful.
mL 9
